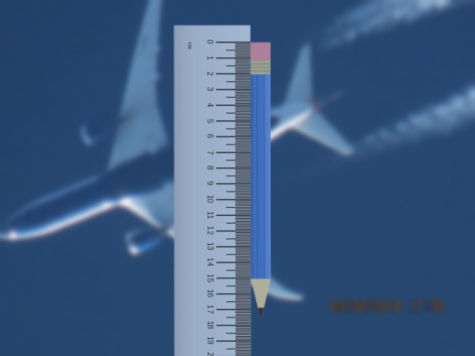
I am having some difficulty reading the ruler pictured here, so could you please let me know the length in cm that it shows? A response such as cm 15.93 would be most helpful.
cm 17.5
